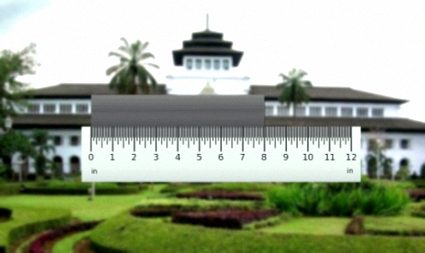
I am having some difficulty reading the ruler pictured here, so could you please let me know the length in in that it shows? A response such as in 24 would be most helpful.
in 8
